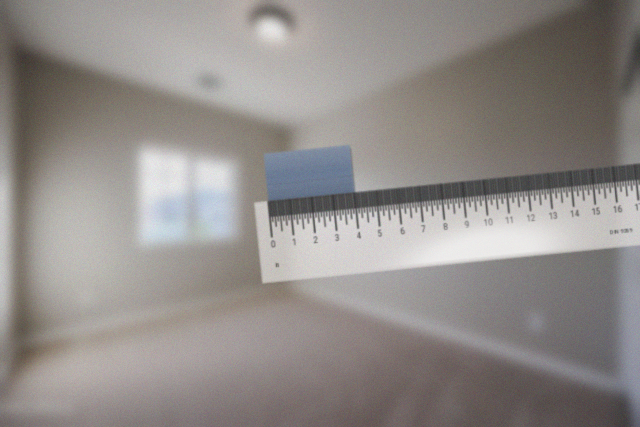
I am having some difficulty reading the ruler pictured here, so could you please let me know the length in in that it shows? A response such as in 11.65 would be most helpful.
in 4
